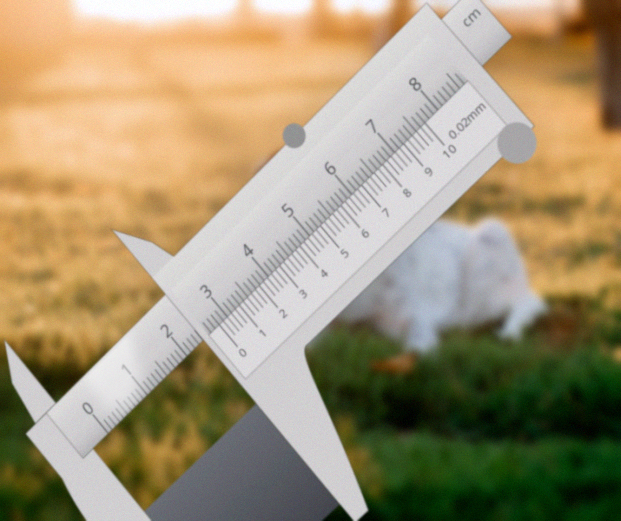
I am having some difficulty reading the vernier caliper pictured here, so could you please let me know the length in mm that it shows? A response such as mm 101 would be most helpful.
mm 28.0
